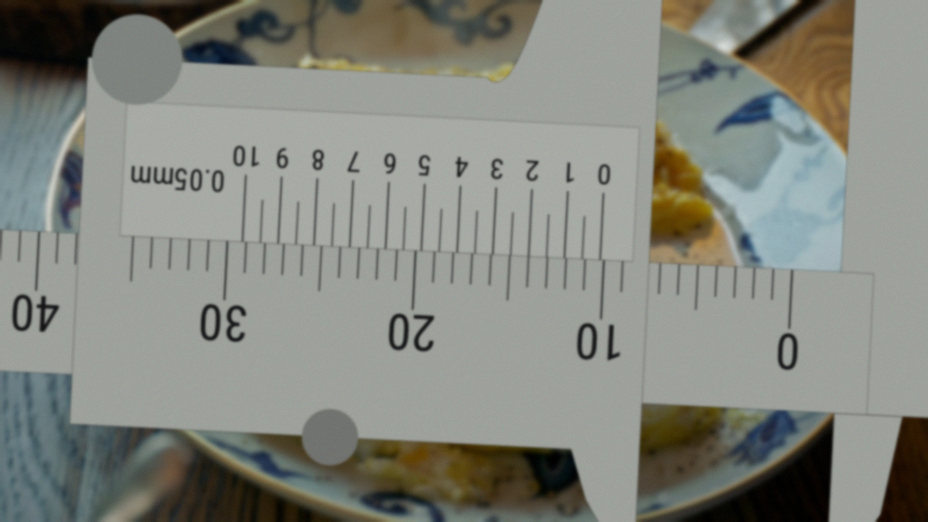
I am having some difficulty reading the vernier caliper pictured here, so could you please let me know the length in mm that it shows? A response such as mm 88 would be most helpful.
mm 10.2
